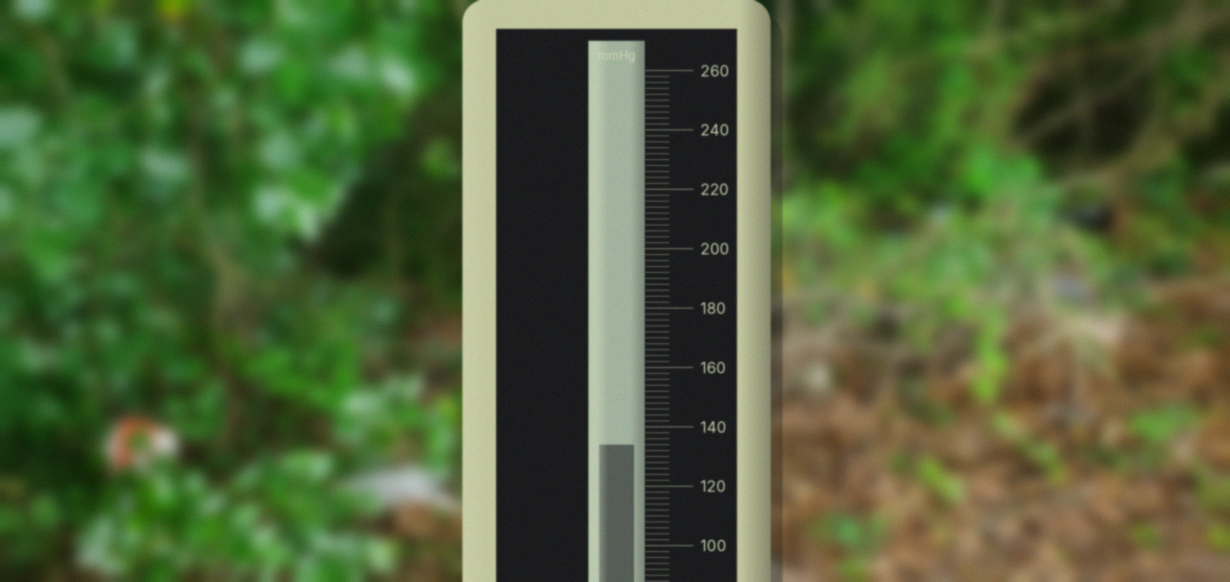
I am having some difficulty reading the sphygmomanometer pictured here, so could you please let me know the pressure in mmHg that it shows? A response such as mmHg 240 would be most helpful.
mmHg 134
